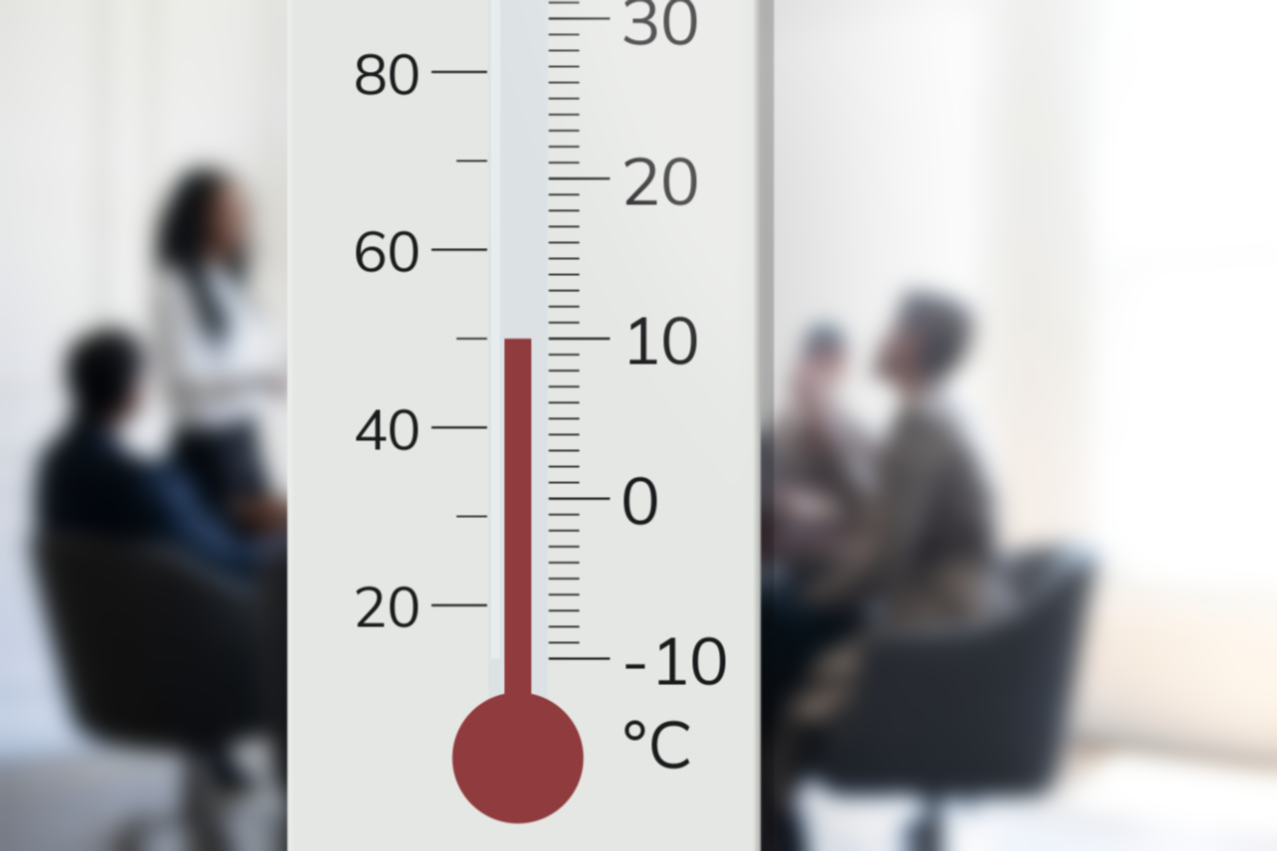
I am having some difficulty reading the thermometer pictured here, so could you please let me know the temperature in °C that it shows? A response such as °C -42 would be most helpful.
°C 10
